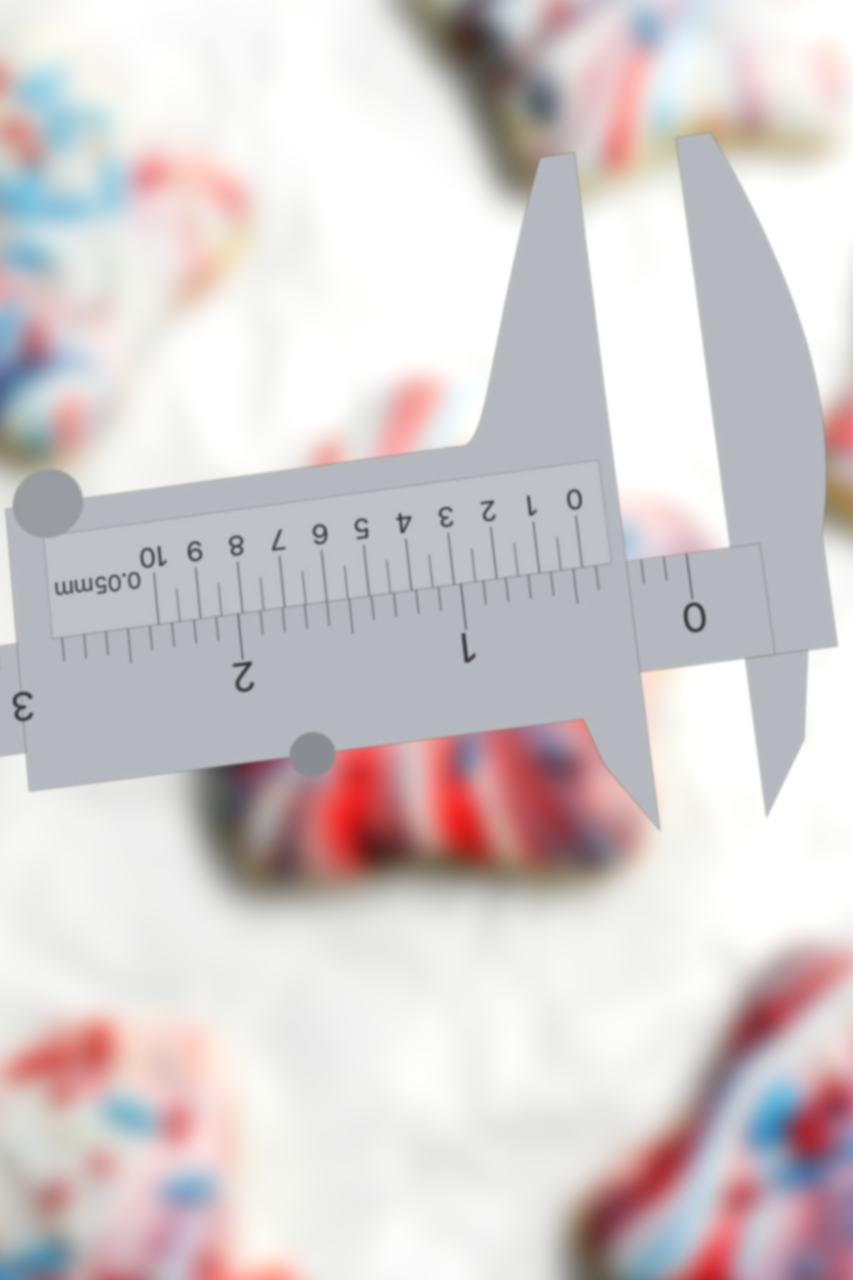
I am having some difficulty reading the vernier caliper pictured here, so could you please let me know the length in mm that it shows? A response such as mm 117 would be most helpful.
mm 4.6
